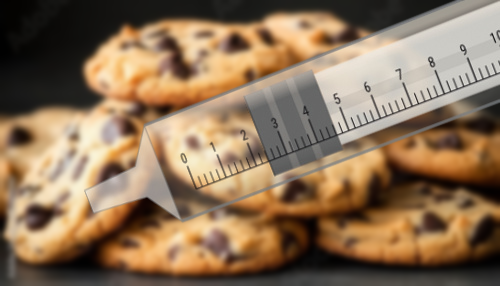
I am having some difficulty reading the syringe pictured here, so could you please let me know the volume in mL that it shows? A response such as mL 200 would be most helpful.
mL 2.4
